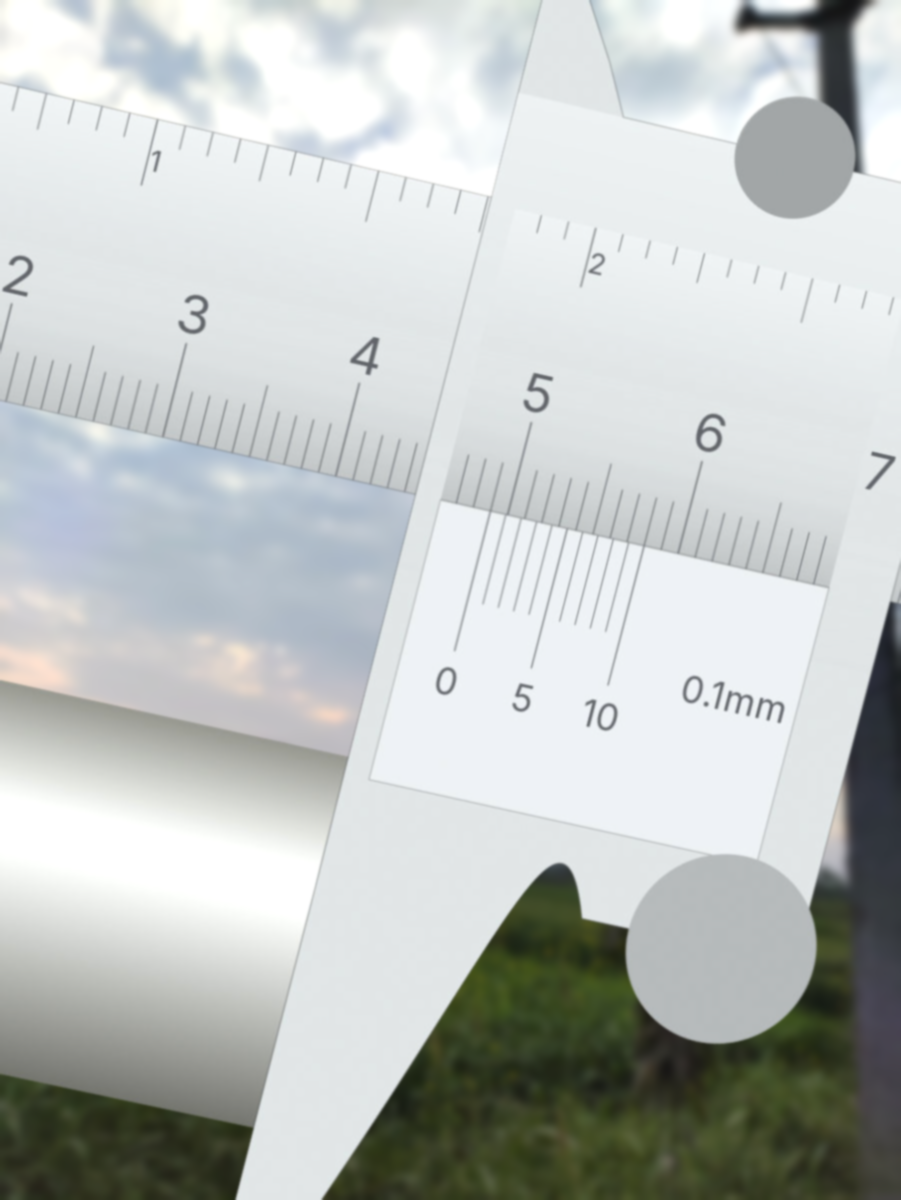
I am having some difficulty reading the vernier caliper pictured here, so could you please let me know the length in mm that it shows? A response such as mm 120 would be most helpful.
mm 49.0
